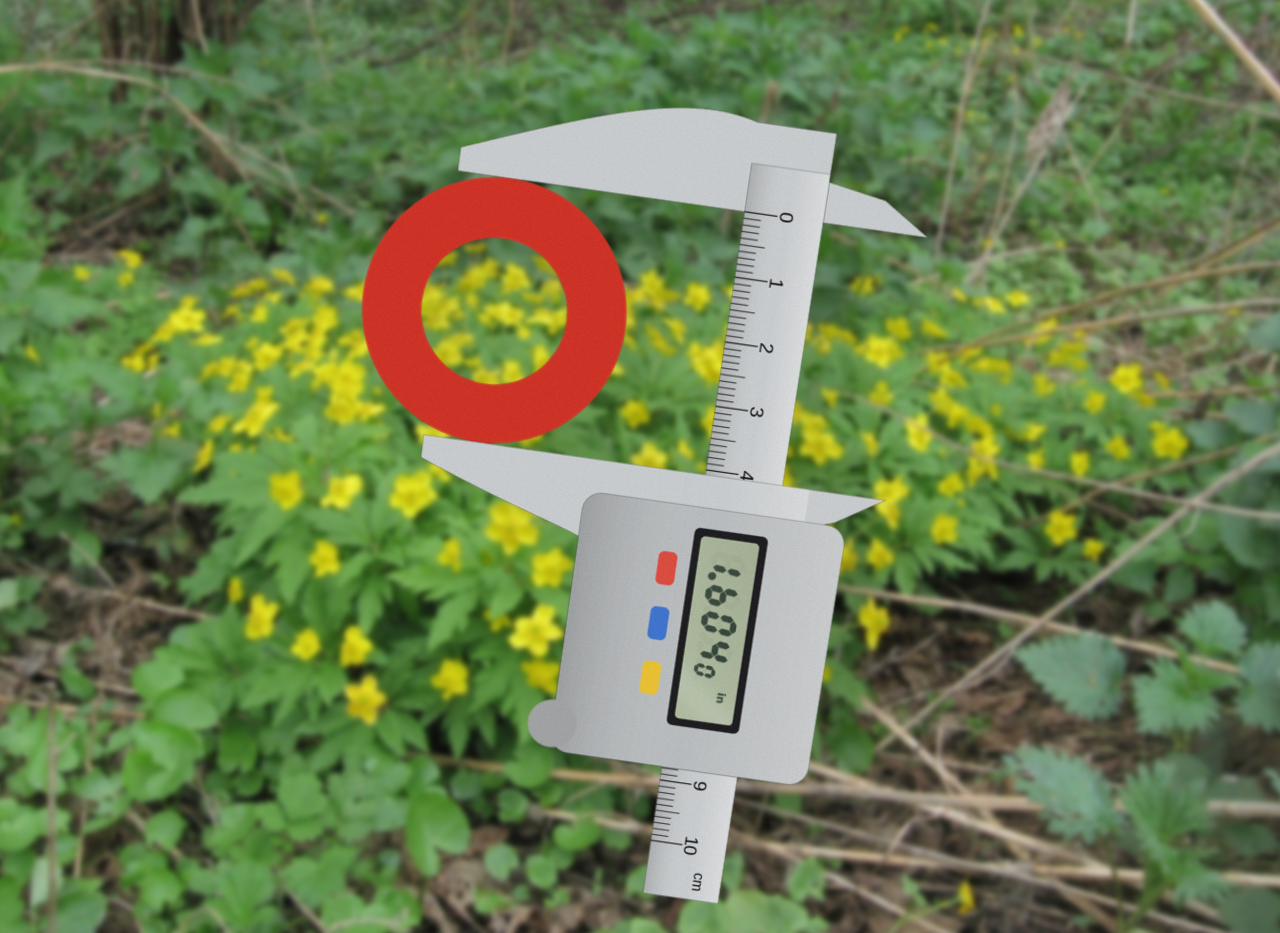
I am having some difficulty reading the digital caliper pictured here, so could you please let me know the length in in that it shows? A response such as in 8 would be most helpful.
in 1.6040
